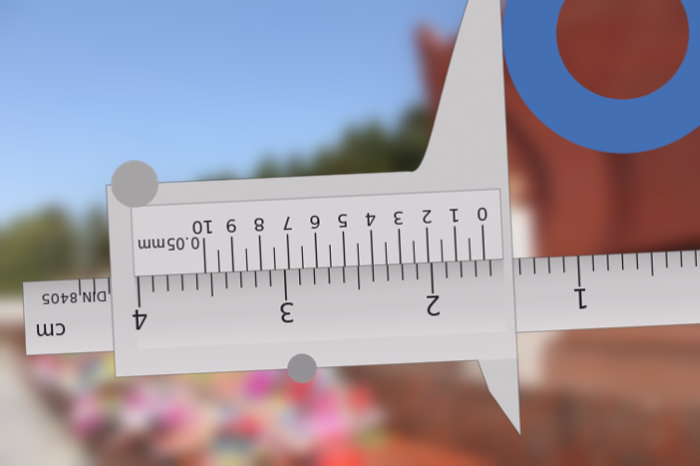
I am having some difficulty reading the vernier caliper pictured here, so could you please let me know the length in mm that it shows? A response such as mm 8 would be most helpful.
mm 16.4
